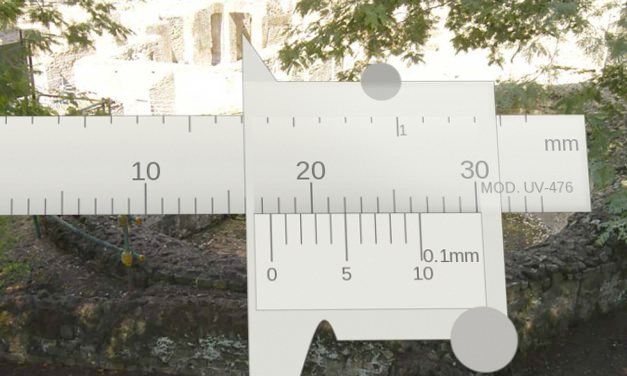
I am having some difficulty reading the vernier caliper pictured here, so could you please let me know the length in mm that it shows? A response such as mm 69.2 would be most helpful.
mm 17.5
